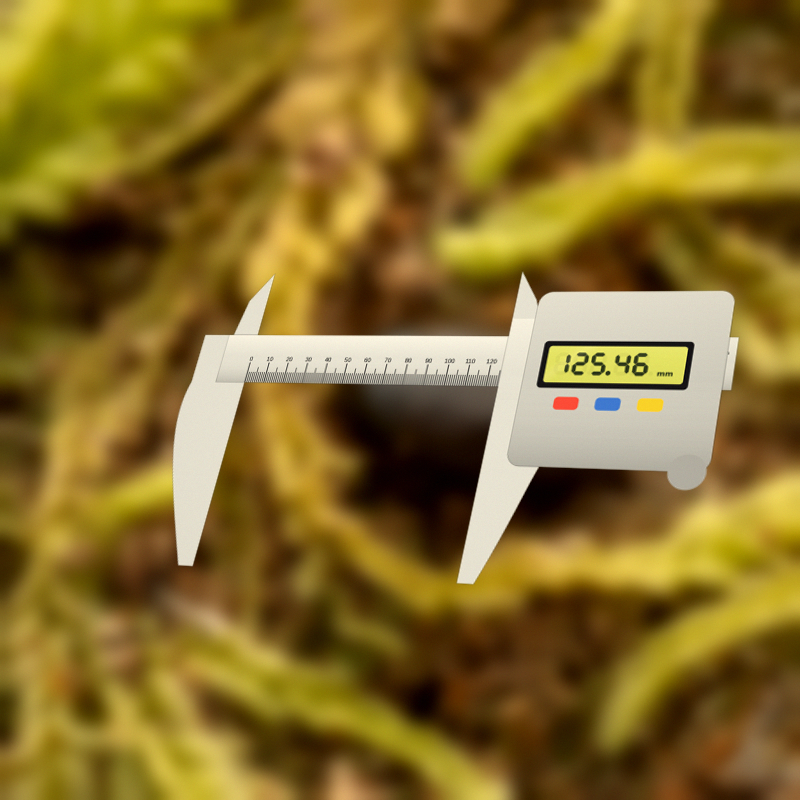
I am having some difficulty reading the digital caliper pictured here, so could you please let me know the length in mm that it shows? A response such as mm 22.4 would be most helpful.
mm 125.46
